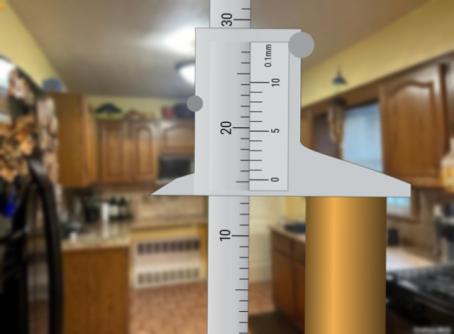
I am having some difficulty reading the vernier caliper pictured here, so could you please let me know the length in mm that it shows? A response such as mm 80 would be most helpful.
mm 15.2
